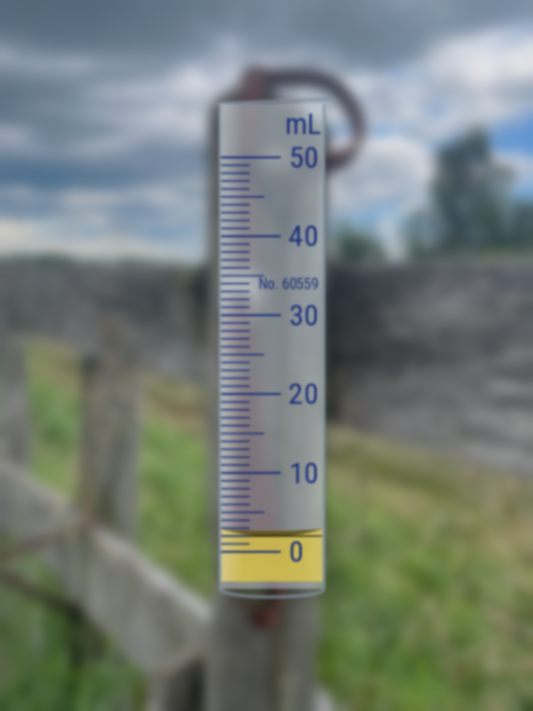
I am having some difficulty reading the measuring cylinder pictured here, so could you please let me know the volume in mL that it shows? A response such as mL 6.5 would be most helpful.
mL 2
